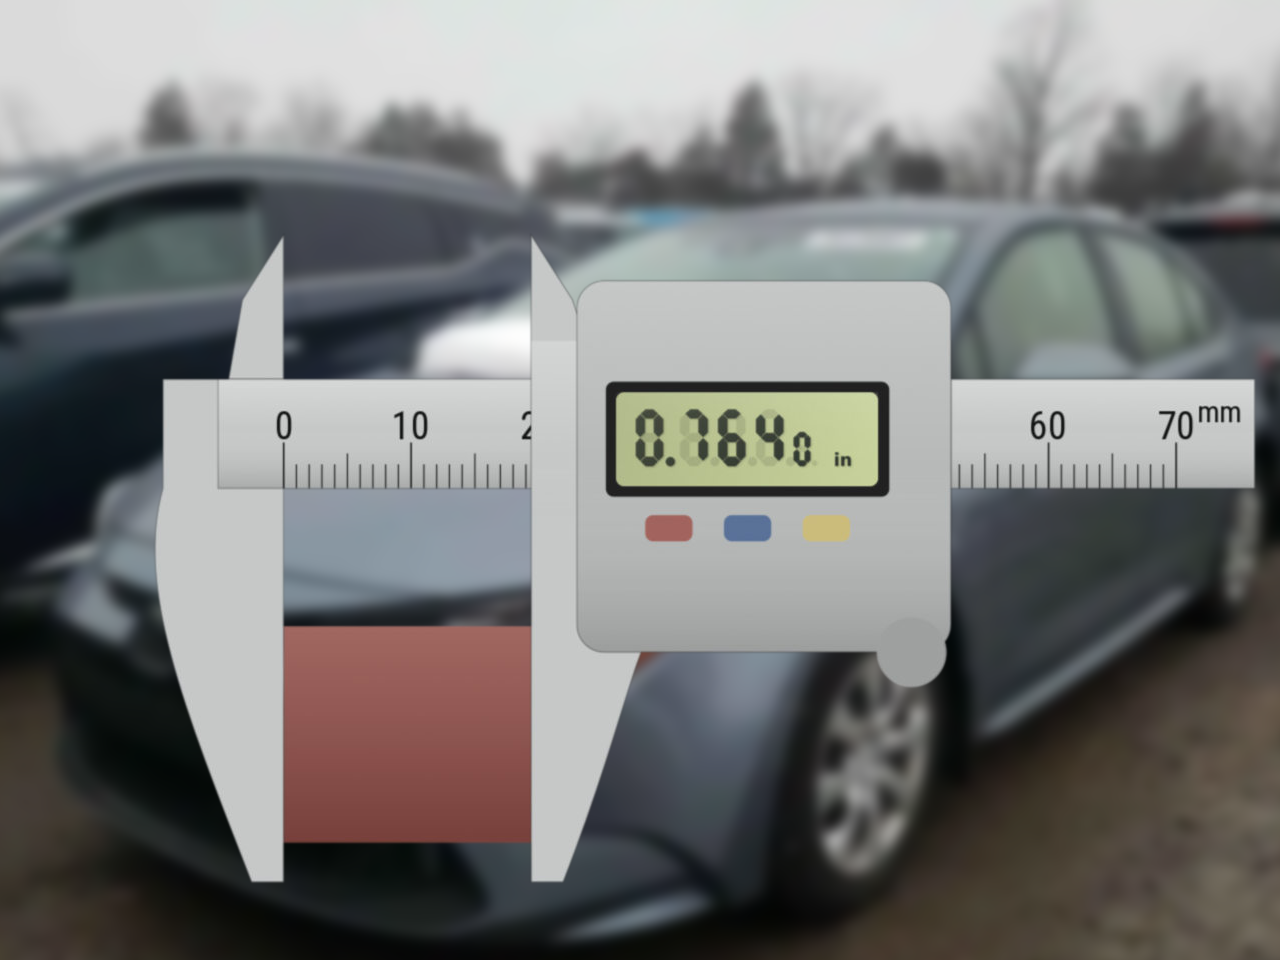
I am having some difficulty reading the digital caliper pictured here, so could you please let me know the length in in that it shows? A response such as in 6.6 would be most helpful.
in 0.7640
